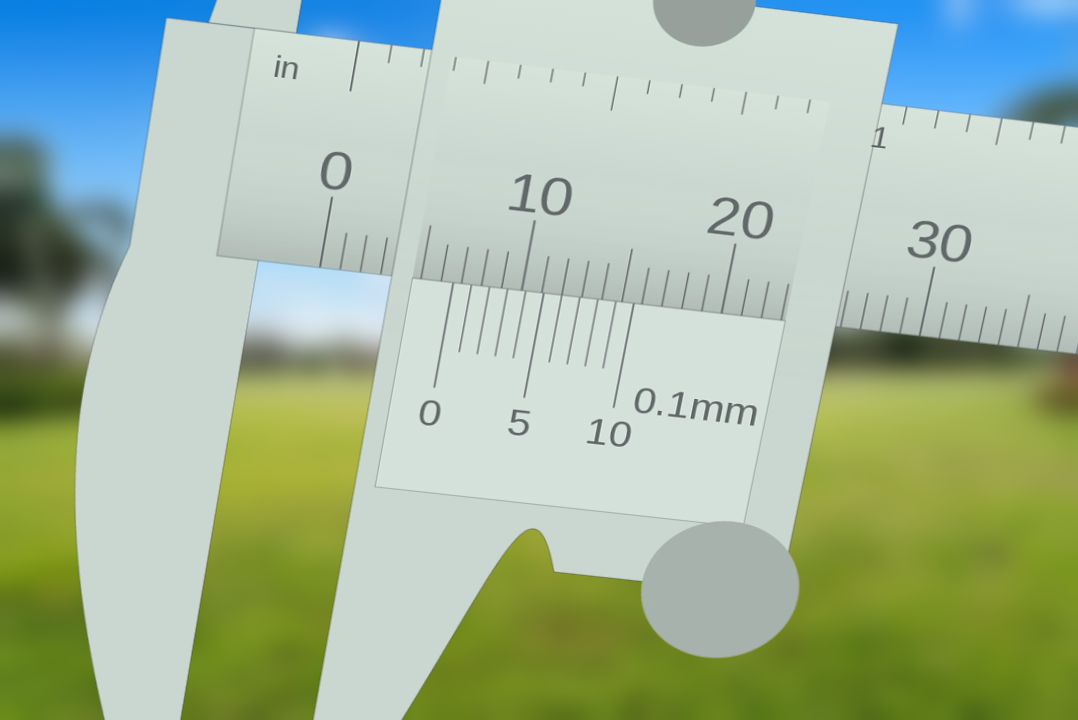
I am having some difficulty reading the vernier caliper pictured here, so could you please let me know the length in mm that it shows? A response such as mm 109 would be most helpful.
mm 6.6
